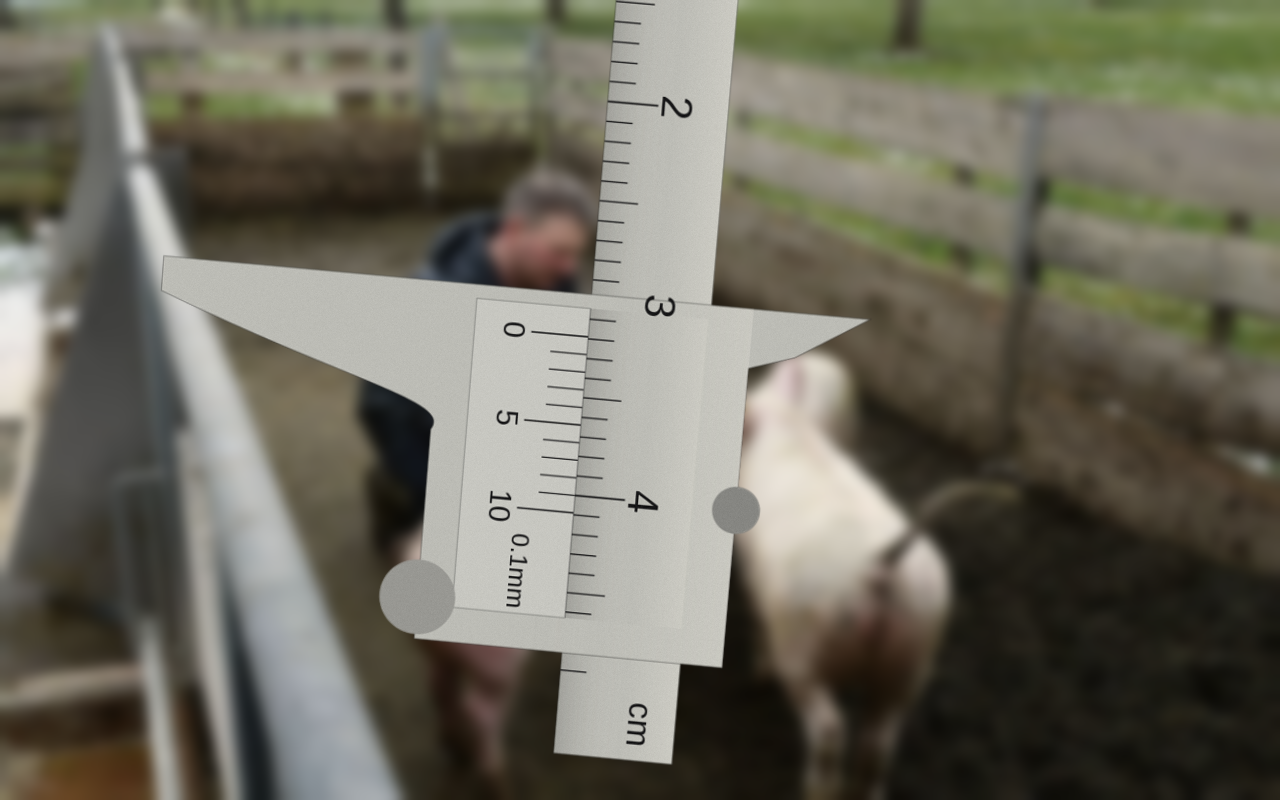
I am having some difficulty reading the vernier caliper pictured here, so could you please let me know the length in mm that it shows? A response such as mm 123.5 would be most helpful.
mm 31.9
